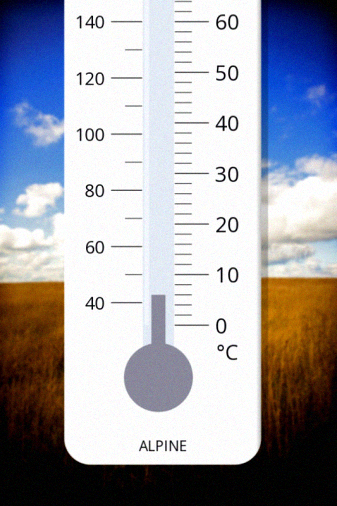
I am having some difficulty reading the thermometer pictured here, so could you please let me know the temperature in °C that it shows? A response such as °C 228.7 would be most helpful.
°C 6
